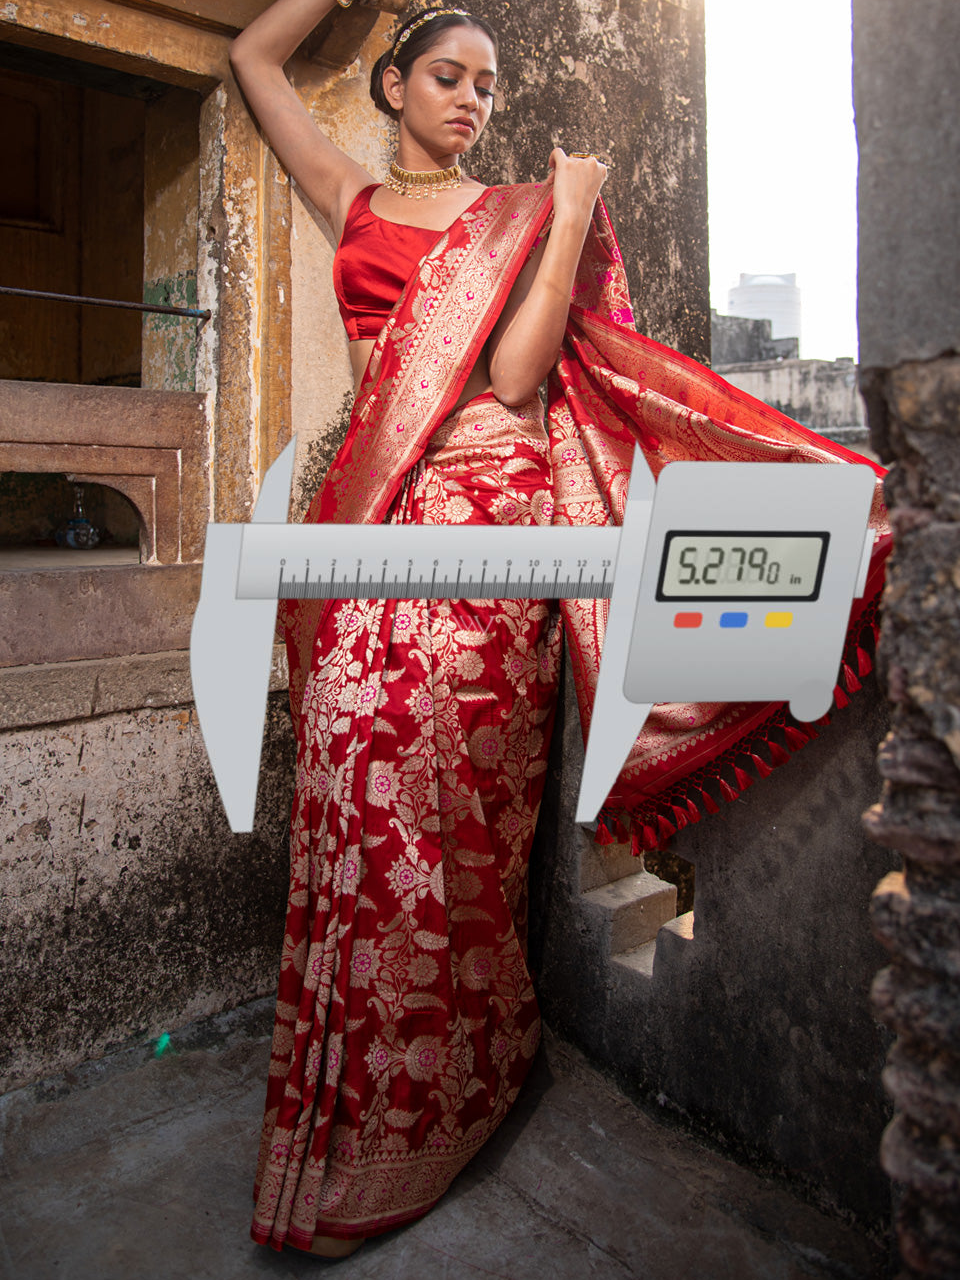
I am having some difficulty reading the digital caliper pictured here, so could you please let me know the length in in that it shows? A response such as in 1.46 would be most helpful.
in 5.2790
